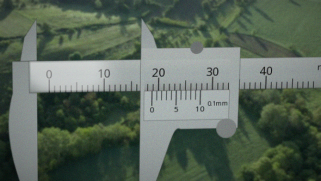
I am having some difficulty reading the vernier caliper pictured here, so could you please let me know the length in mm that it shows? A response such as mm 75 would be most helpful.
mm 18.8
